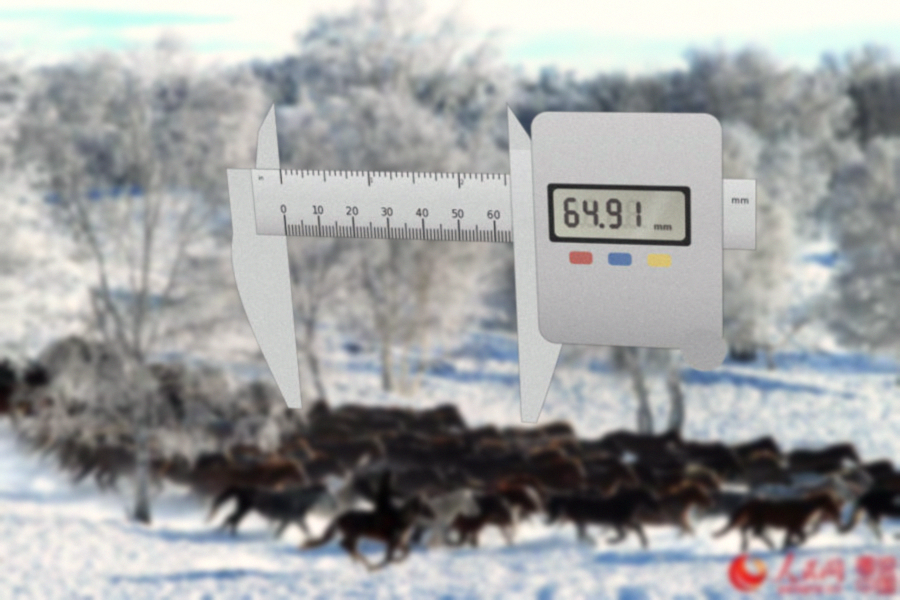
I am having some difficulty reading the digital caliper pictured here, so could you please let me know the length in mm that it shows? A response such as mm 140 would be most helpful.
mm 64.91
